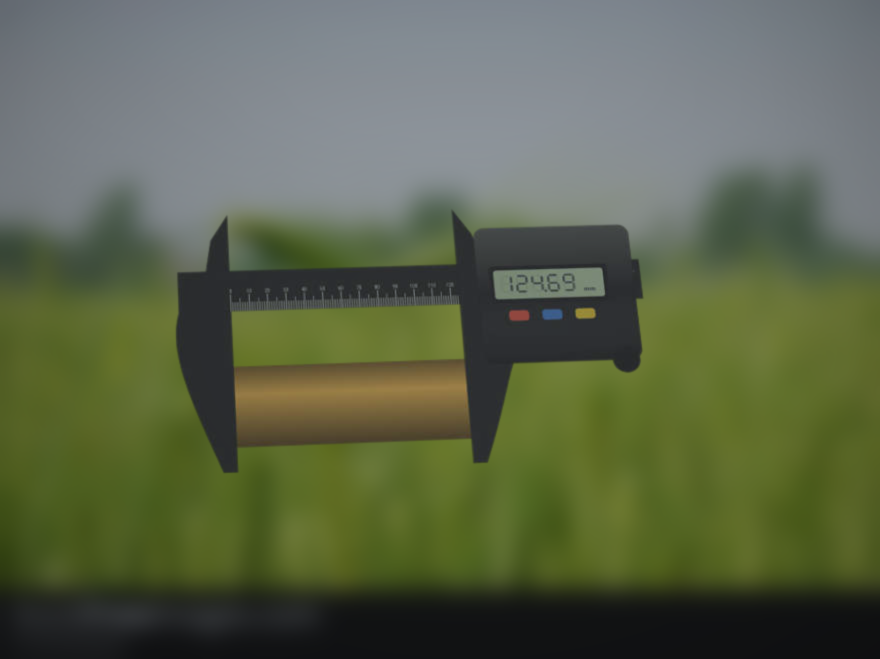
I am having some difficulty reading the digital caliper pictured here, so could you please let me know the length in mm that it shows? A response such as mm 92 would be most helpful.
mm 124.69
